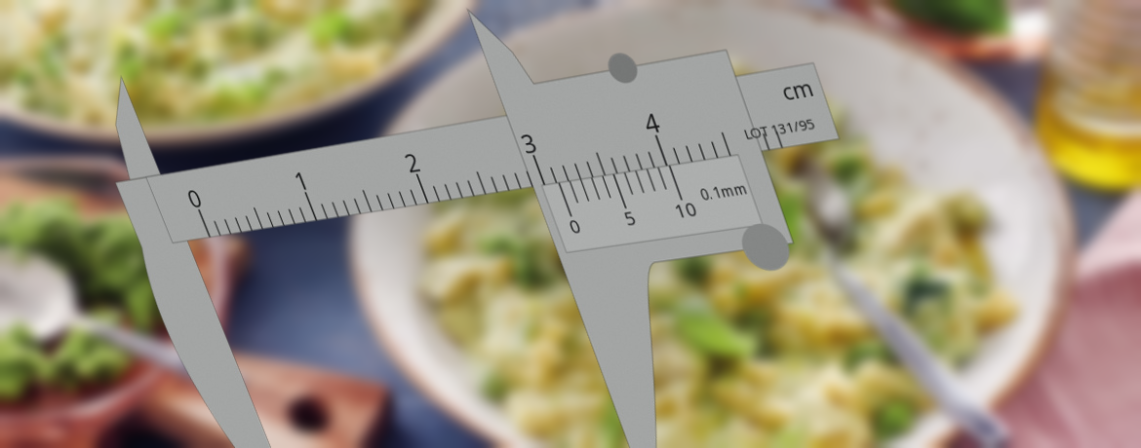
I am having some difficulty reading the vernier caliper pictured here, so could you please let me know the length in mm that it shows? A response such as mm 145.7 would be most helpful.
mm 31.2
